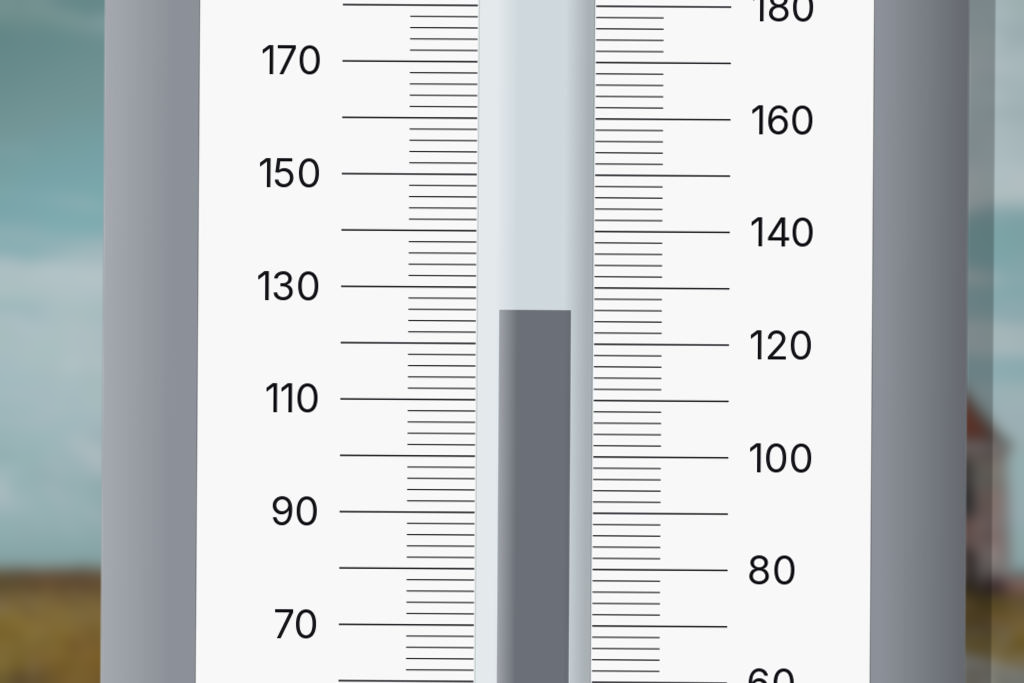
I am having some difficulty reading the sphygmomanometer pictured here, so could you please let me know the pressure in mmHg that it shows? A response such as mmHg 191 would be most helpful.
mmHg 126
